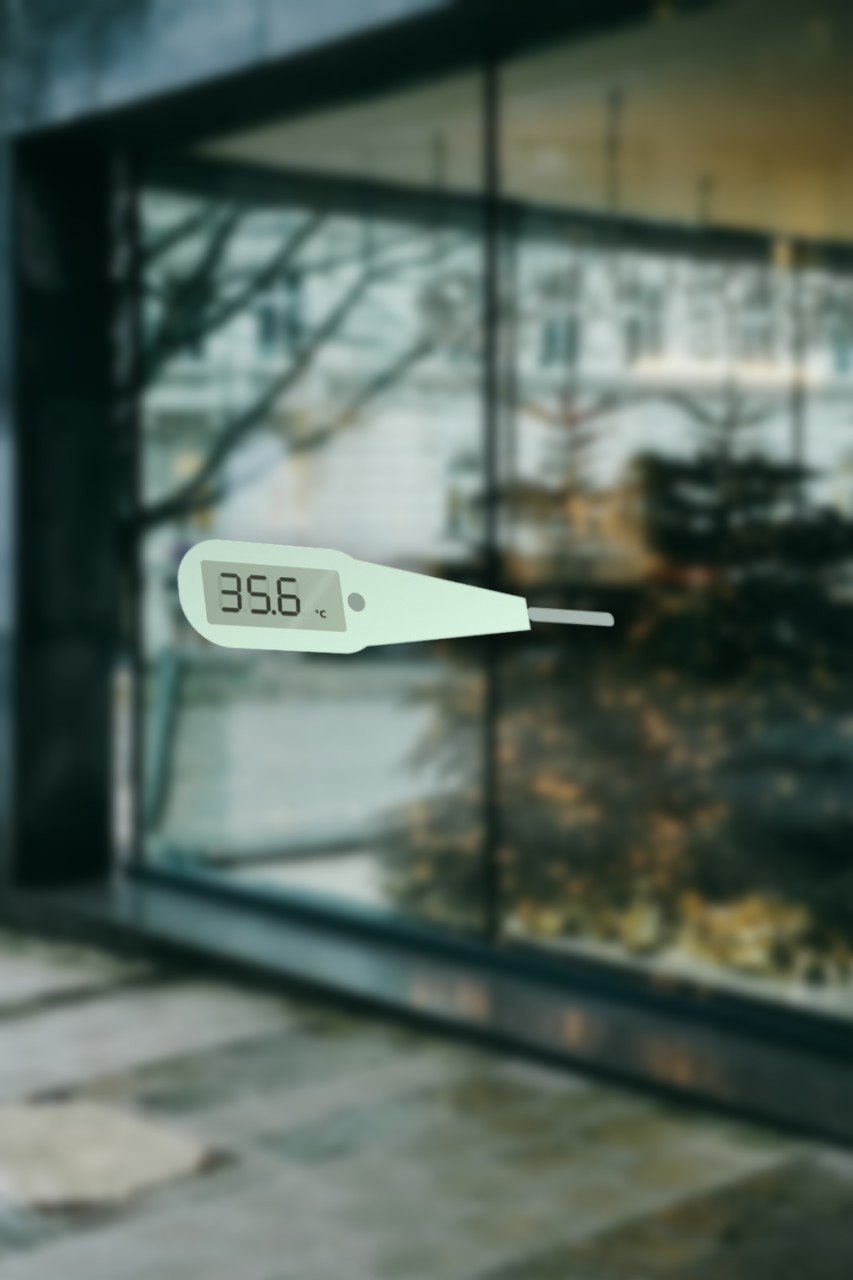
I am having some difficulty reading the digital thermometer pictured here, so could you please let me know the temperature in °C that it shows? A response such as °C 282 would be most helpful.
°C 35.6
